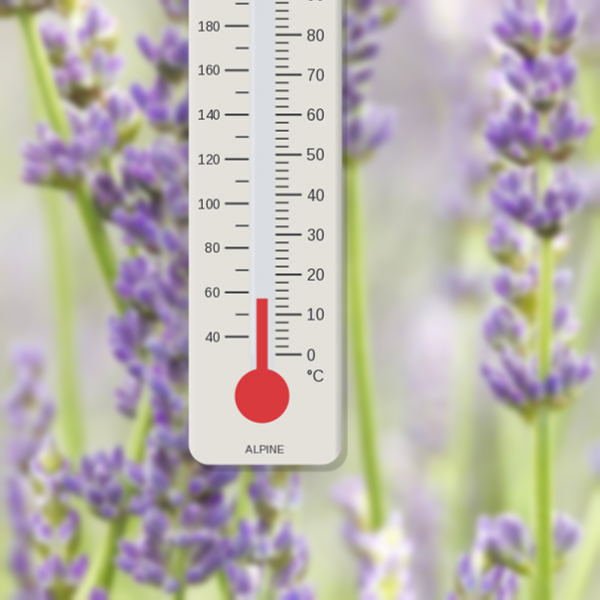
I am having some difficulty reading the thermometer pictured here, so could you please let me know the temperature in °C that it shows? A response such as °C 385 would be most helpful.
°C 14
